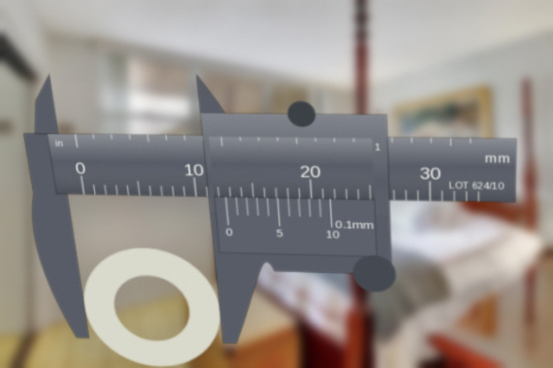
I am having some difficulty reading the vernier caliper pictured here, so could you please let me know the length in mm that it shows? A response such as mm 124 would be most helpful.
mm 12.6
